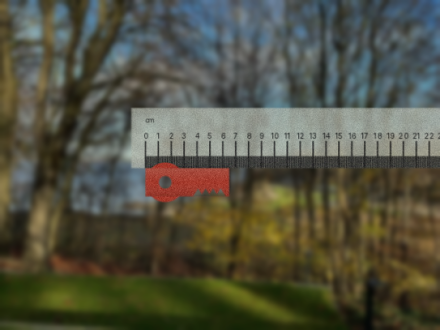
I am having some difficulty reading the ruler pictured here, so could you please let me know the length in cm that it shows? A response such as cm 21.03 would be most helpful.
cm 6.5
